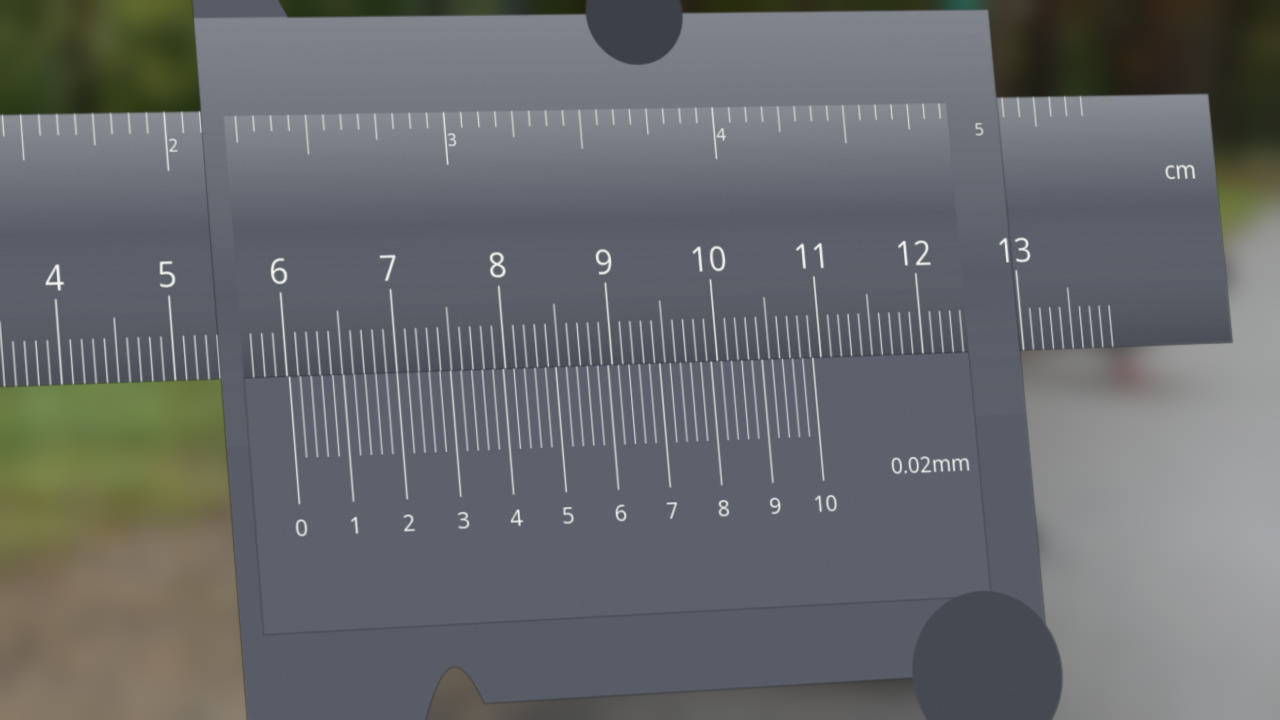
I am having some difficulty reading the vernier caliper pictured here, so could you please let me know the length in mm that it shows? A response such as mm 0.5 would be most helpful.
mm 60.2
